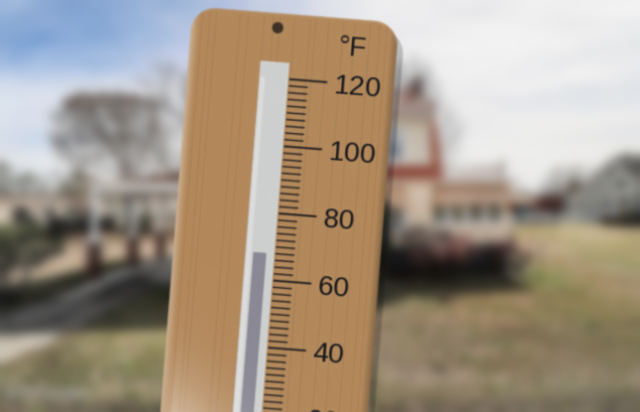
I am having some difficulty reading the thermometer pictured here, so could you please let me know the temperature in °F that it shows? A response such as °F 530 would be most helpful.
°F 68
